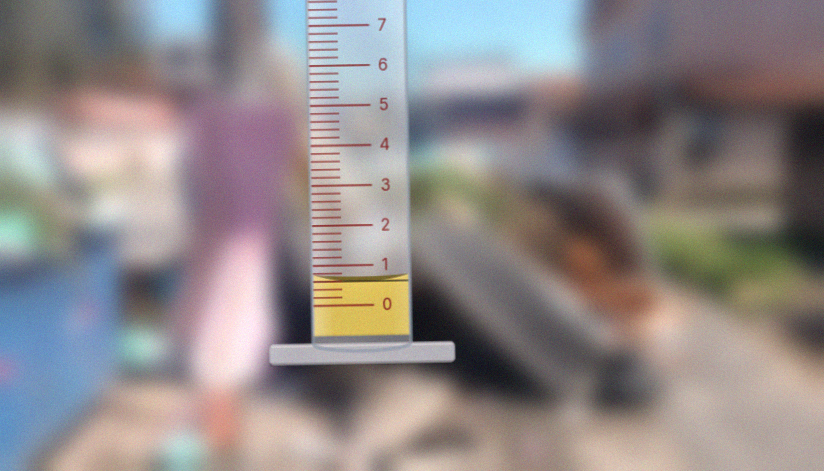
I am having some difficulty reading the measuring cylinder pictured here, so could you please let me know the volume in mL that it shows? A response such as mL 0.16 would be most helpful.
mL 0.6
